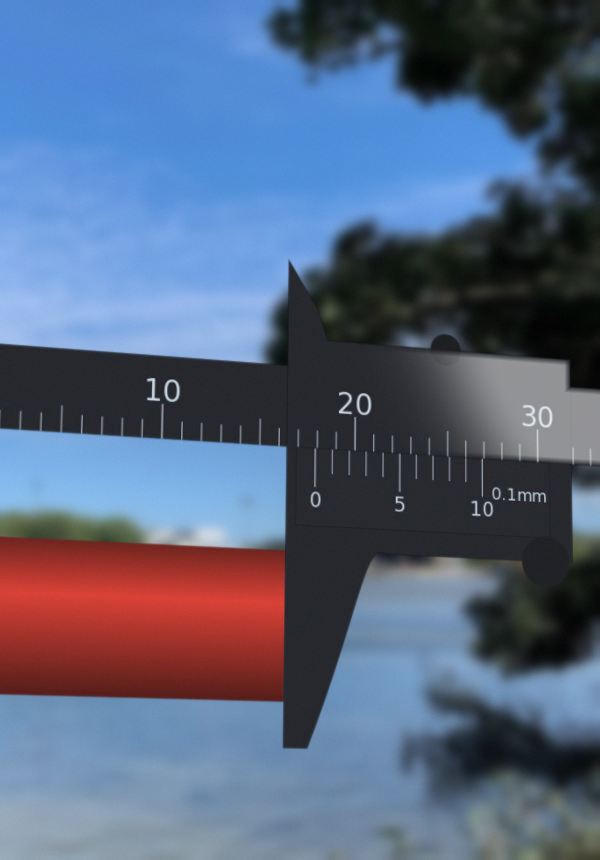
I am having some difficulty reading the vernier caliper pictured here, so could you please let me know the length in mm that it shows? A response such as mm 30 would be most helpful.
mm 17.9
